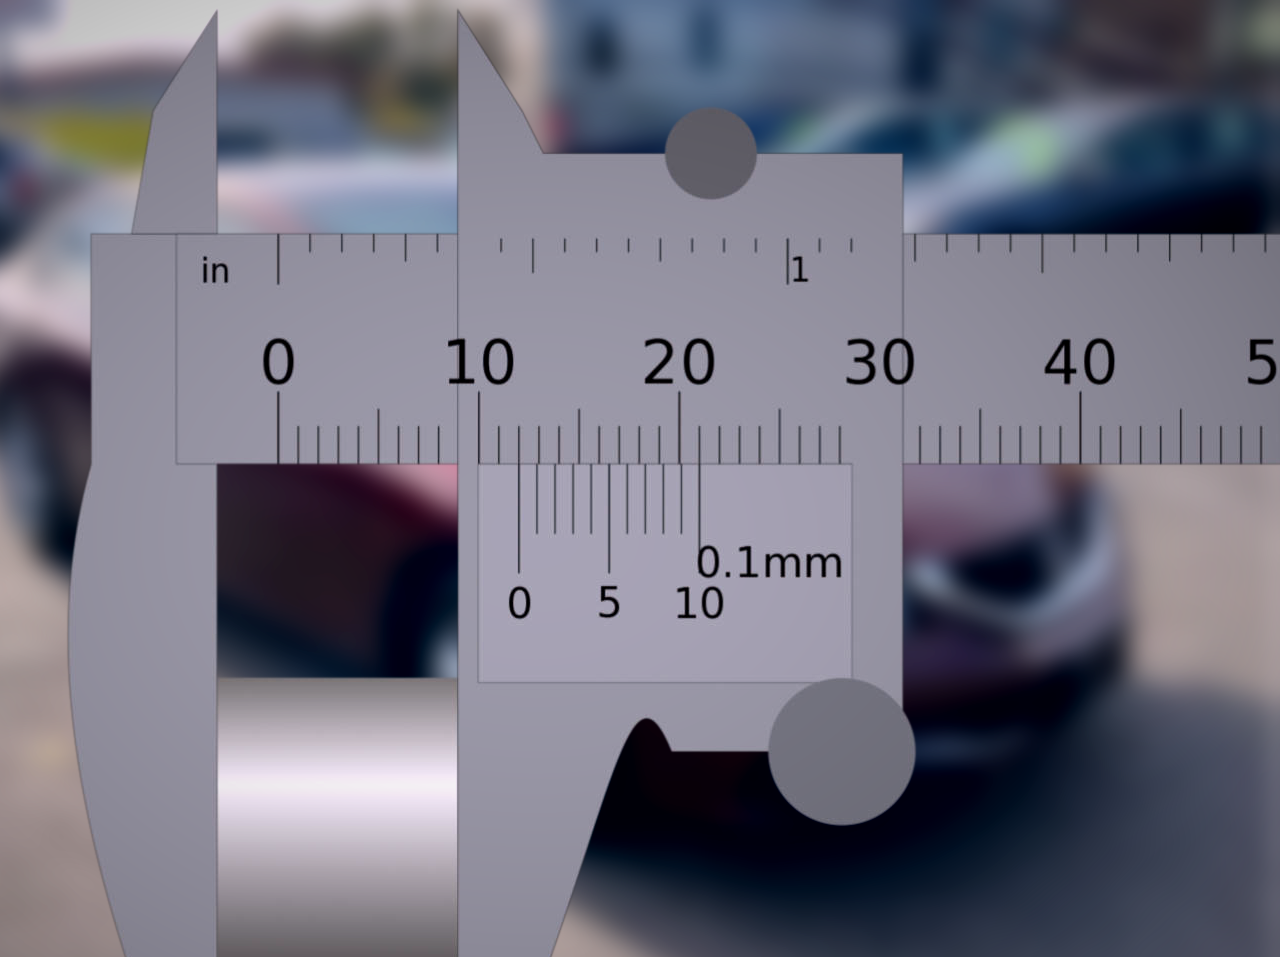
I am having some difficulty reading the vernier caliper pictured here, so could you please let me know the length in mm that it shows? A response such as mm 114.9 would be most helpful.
mm 12.0
